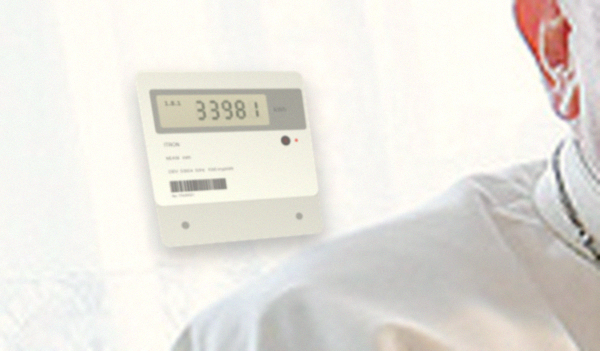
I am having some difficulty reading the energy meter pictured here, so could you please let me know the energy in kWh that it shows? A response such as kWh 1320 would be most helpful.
kWh 33981
